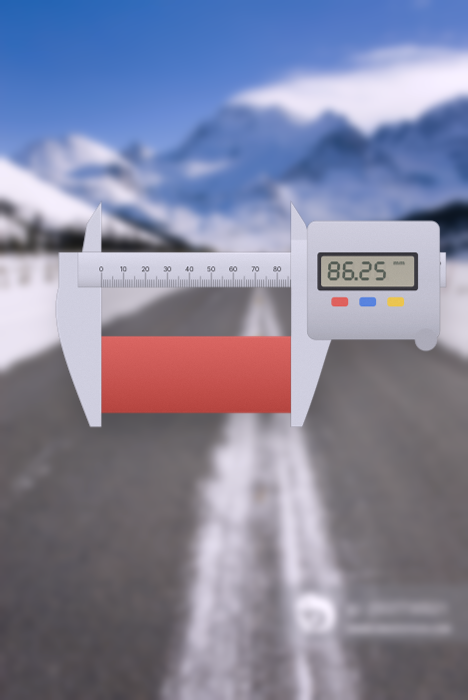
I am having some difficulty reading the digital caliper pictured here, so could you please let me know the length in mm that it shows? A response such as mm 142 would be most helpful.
mm 86.25
